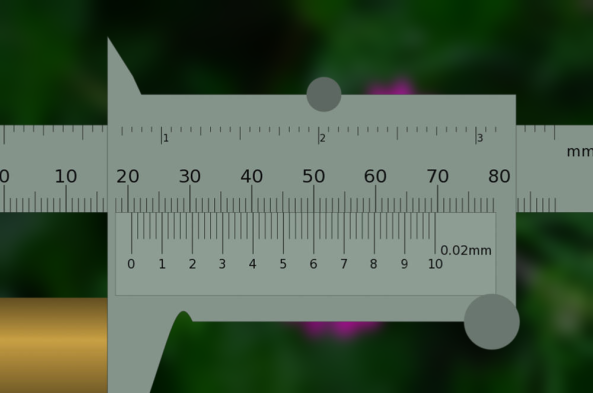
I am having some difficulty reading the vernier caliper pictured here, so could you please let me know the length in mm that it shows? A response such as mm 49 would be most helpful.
mm 20.6
